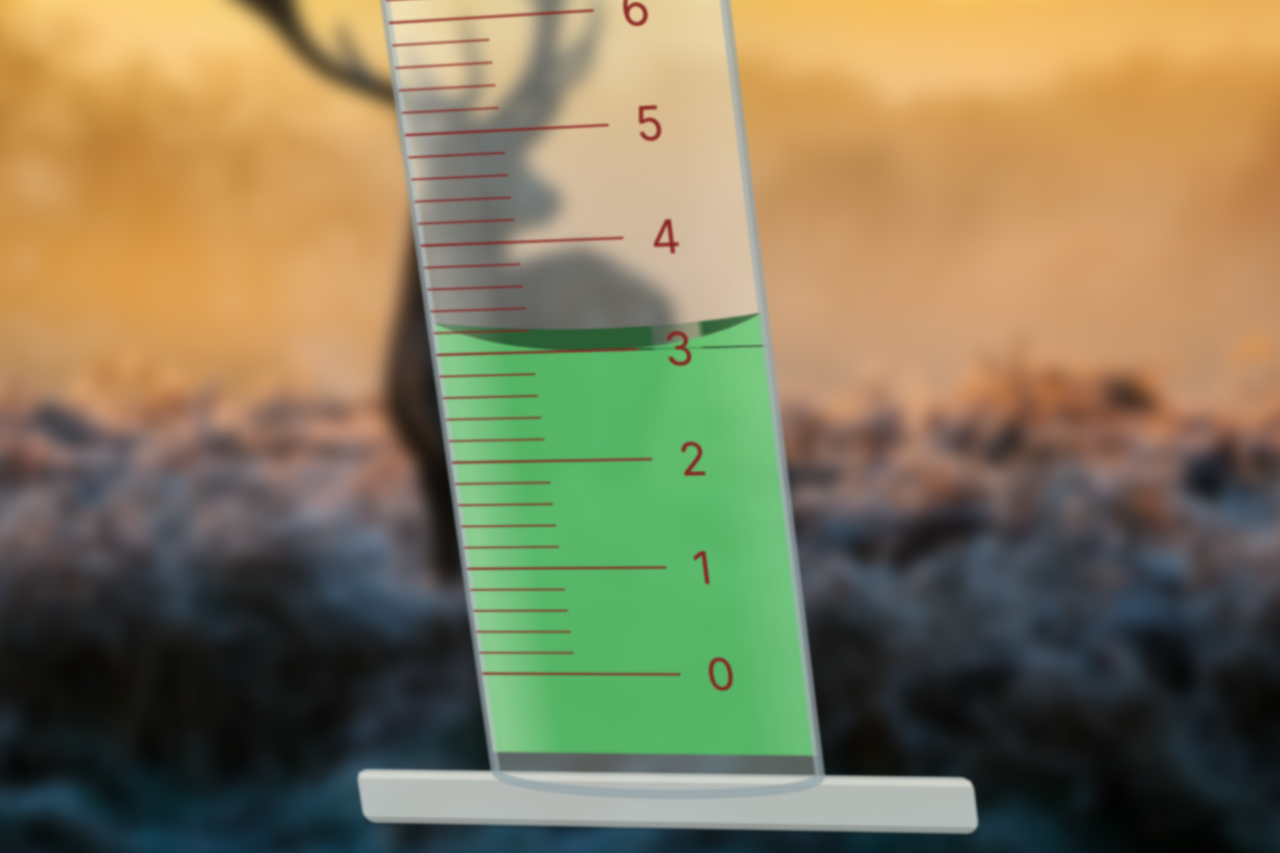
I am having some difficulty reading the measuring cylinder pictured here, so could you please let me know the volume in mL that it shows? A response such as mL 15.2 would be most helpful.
mL 3
